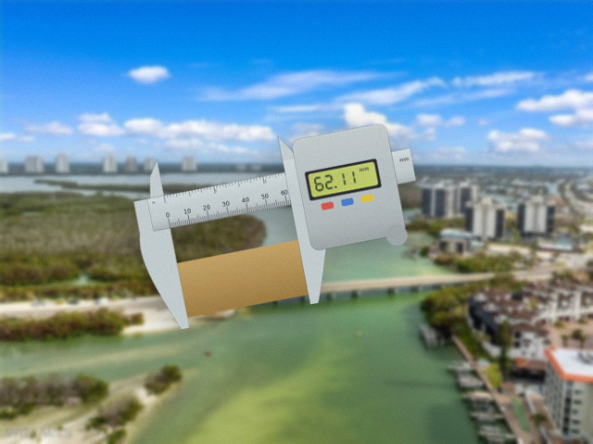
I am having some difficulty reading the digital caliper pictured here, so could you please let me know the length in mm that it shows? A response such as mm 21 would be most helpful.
mm 62.11
